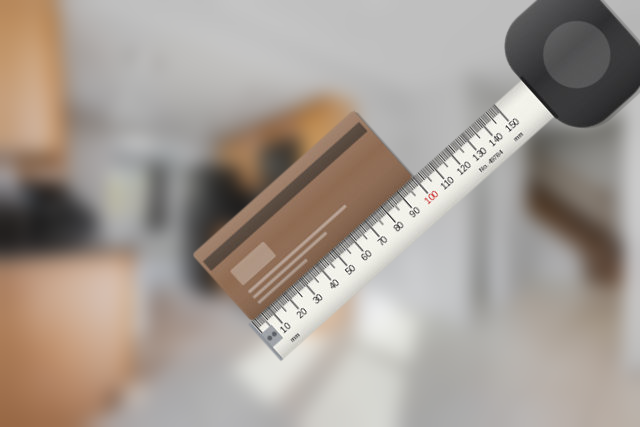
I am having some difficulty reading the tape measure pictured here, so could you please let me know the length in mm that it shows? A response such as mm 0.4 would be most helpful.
mm 100
